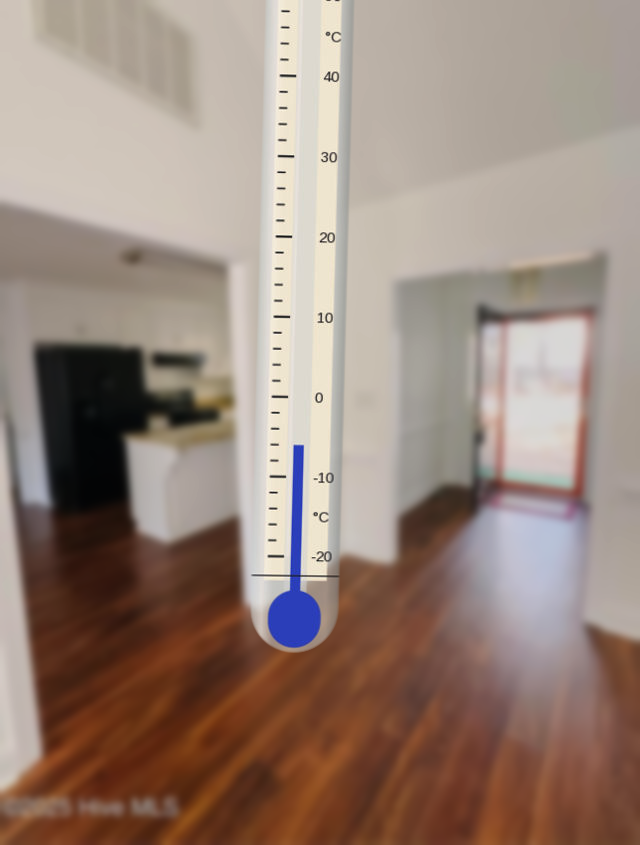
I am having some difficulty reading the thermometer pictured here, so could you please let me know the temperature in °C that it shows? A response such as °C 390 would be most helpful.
°C -6
